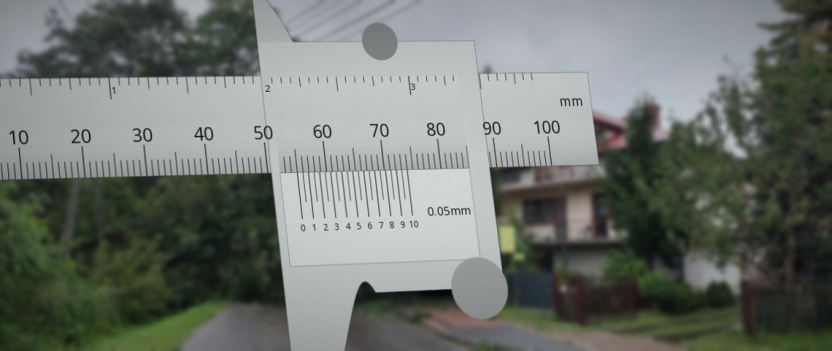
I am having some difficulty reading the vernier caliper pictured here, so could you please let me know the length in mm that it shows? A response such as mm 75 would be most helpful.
mm 55.0
